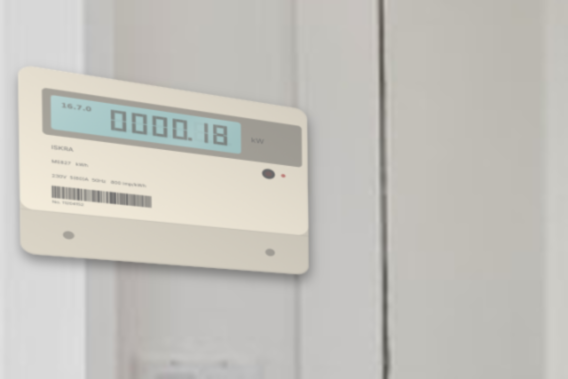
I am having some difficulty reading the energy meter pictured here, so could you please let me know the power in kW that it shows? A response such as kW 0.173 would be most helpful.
kW 0.18
